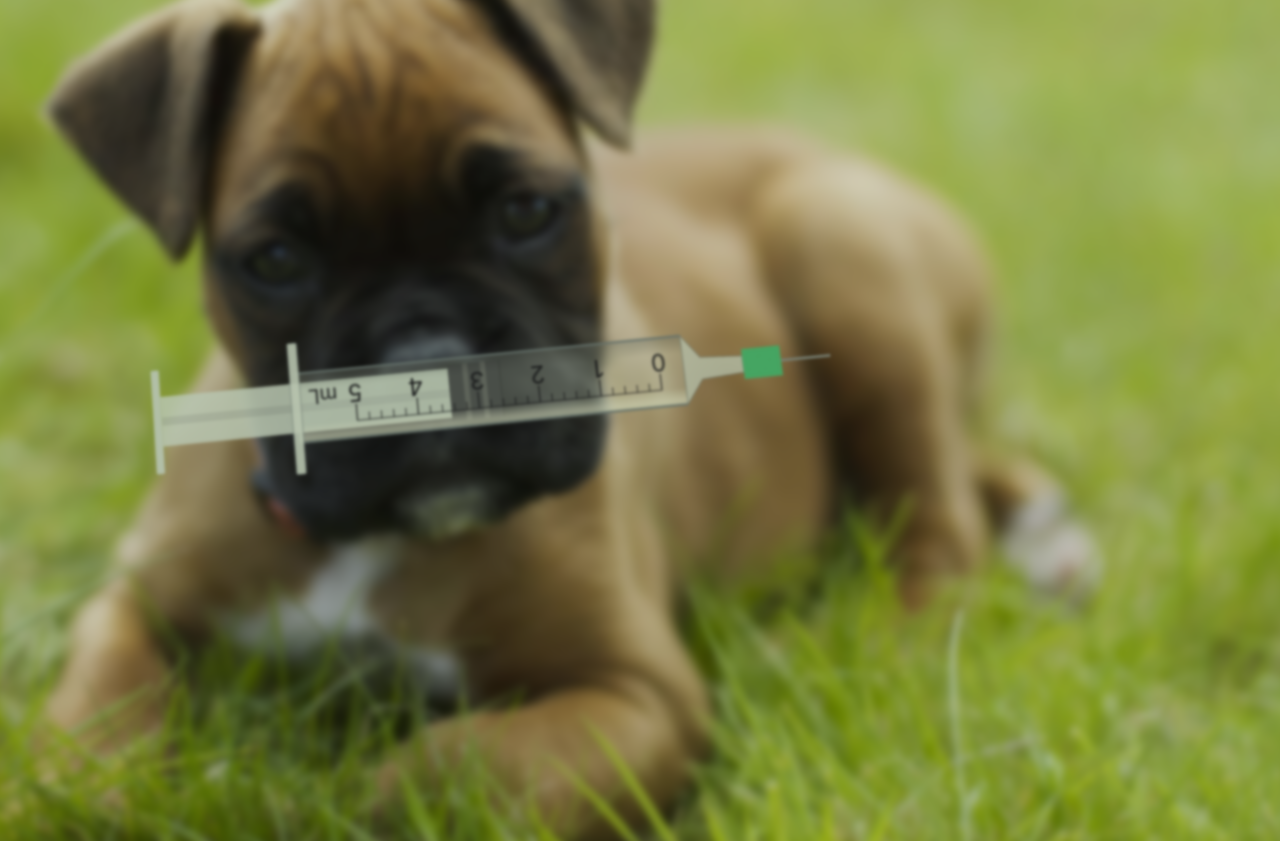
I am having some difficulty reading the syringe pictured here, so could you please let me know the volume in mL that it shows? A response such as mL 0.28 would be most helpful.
mL 2.6
